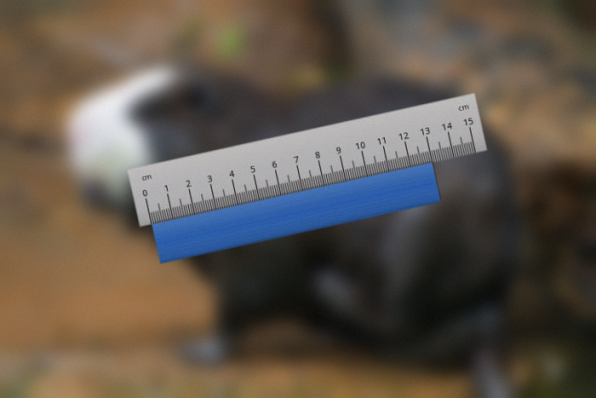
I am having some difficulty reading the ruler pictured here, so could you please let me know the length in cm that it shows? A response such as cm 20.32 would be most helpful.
cm 13
